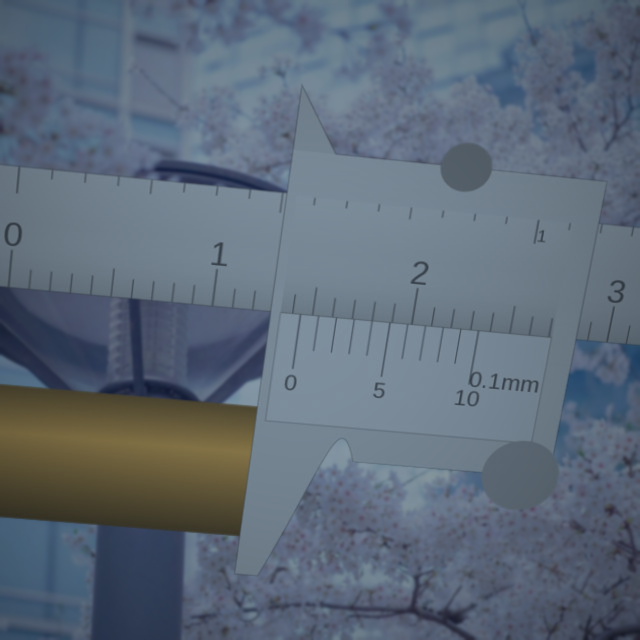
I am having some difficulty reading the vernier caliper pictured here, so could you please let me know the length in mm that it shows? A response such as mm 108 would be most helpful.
mm 14.4
